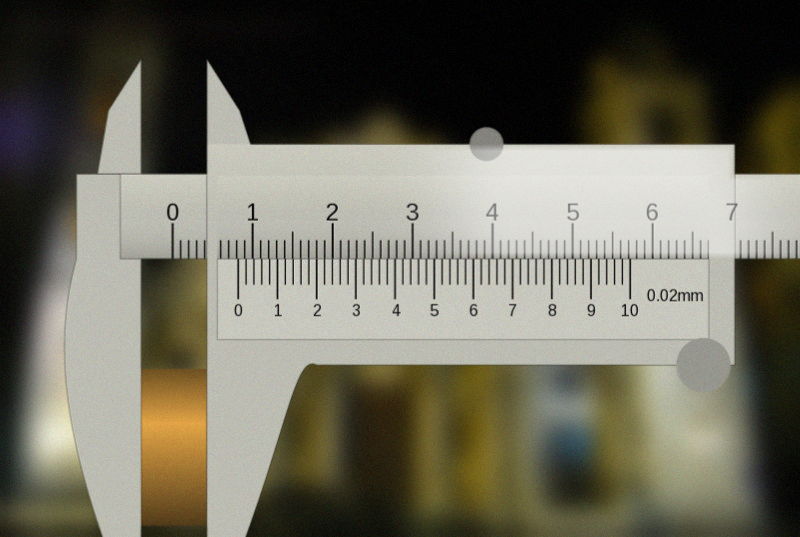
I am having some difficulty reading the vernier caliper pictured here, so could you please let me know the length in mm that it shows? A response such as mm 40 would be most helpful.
mm 8.2
